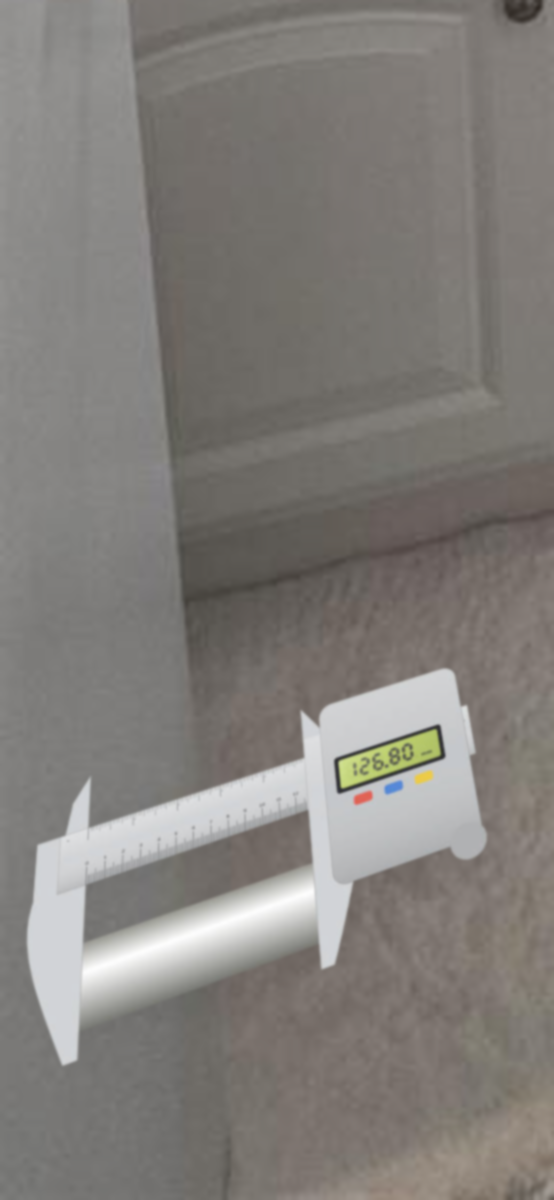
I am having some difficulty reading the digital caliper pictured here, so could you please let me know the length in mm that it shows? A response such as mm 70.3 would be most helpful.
mm 126.80
